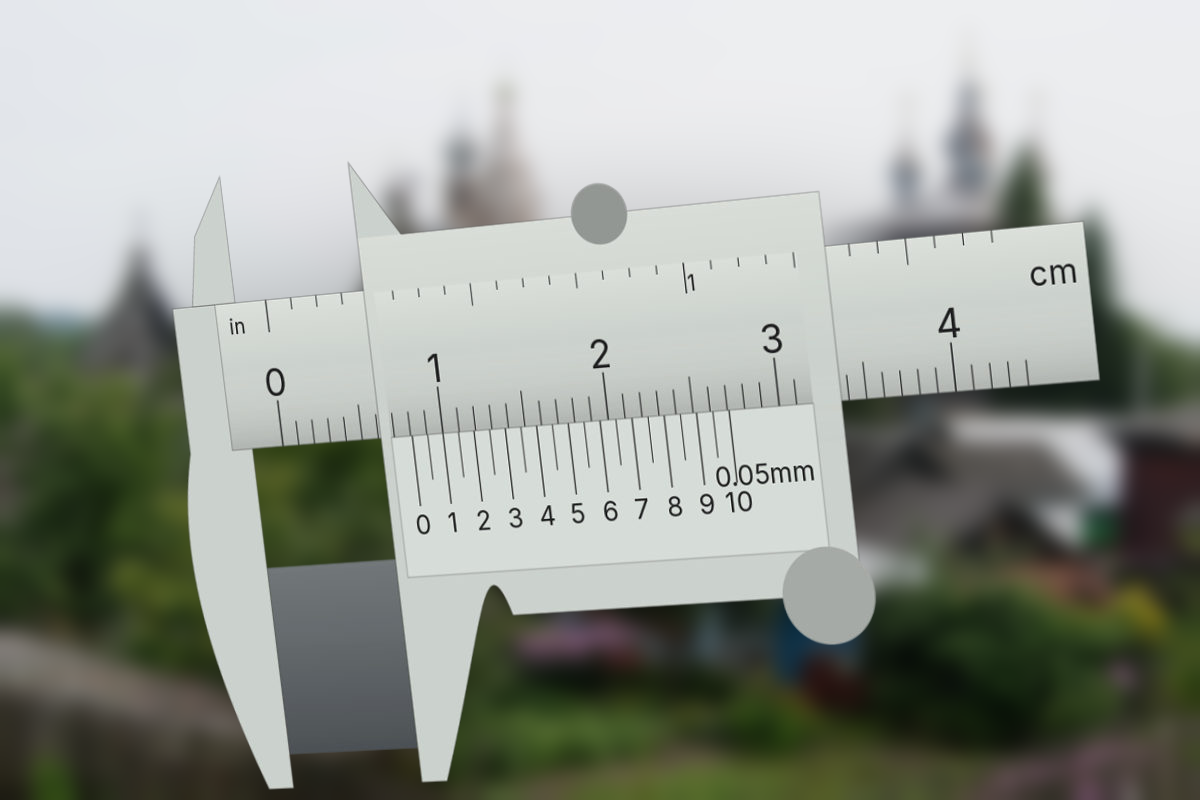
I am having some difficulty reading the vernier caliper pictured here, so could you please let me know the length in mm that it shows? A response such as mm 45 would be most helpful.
mm 8.1
